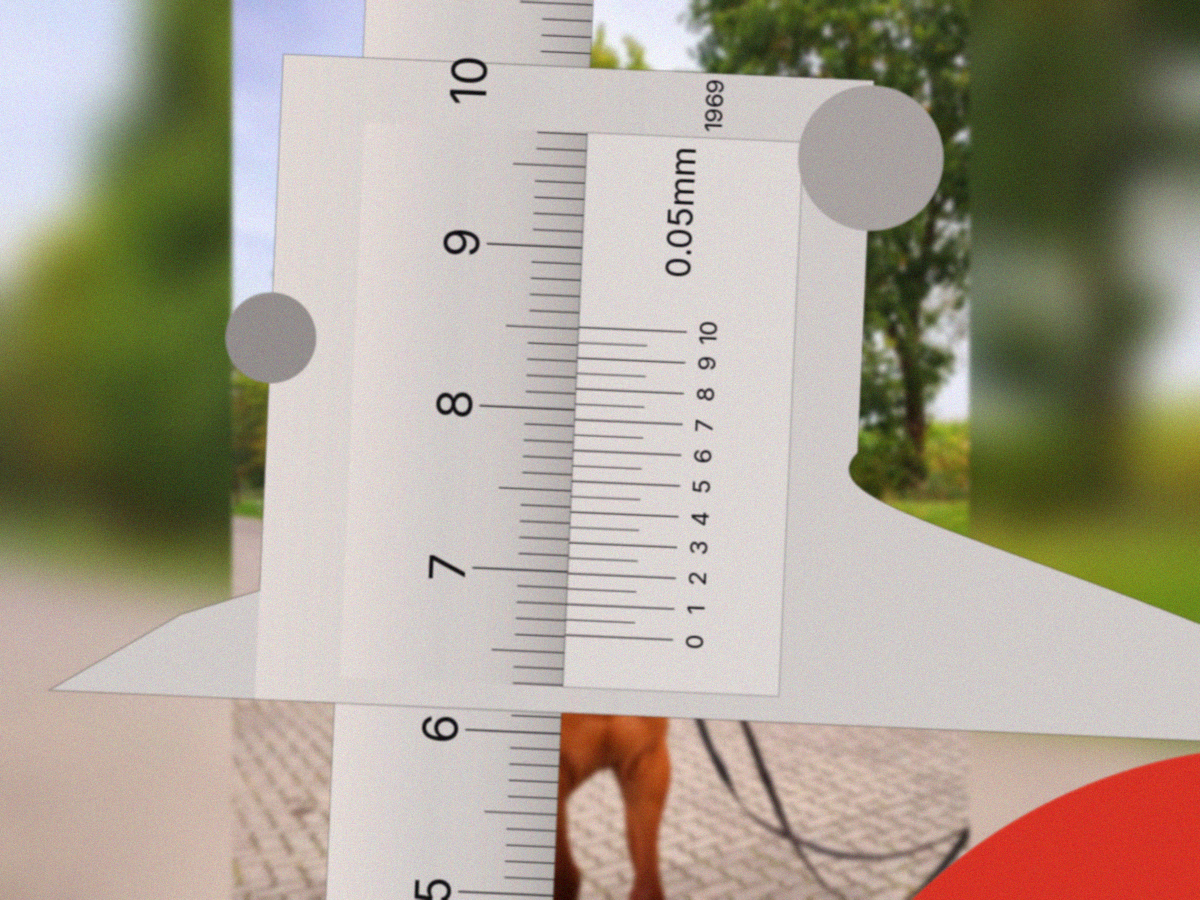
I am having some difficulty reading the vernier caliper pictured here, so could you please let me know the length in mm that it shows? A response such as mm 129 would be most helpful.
mm 66.1
